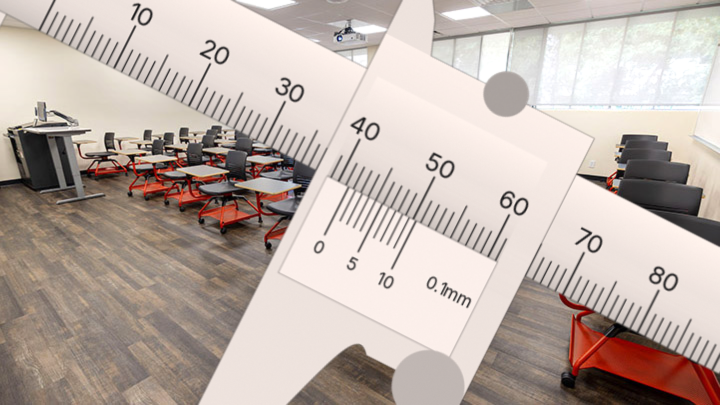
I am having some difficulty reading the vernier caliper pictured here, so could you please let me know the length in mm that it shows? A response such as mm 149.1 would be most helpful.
mm 41.4
